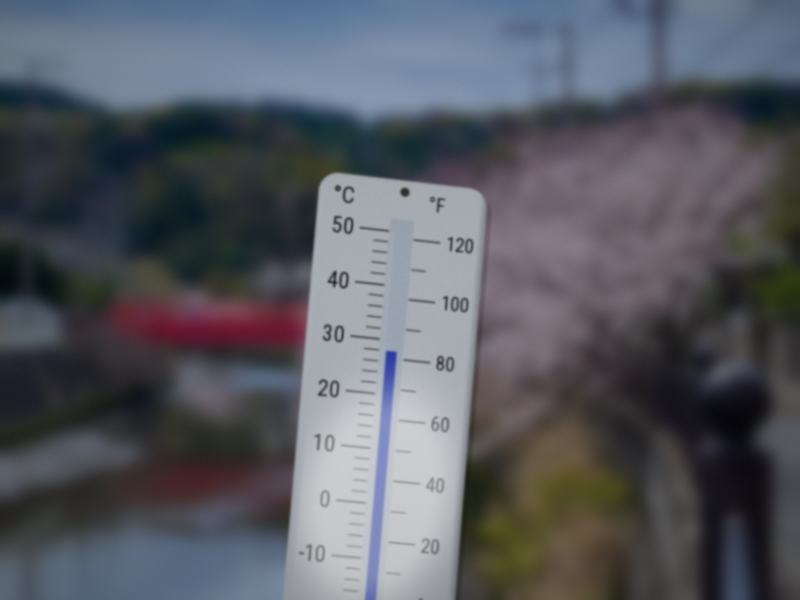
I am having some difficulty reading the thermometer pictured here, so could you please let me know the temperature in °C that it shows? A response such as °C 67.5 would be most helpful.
°C 28
